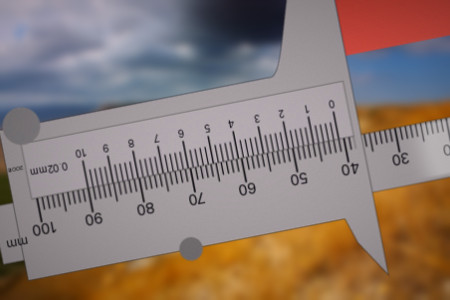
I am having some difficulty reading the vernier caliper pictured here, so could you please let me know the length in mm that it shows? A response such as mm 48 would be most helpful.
mm 41.0
